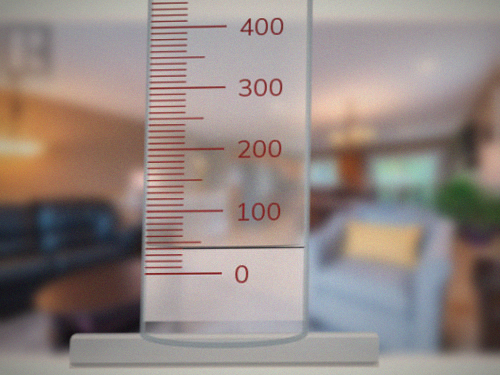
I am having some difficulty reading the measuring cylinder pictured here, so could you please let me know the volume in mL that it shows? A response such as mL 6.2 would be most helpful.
mL 40
